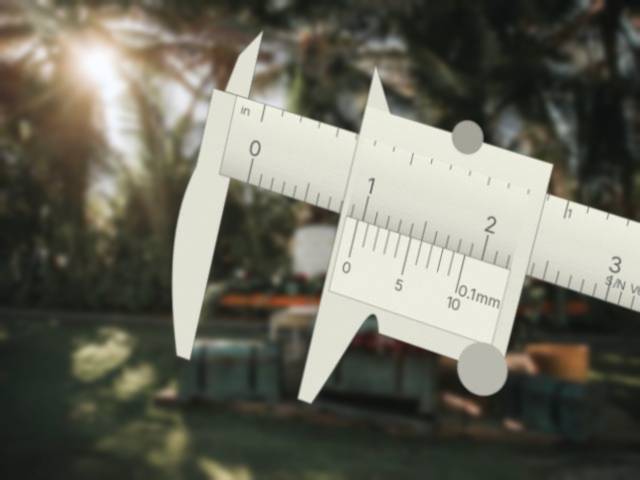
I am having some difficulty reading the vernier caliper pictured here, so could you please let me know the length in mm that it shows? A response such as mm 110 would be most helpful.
mm 9.6
